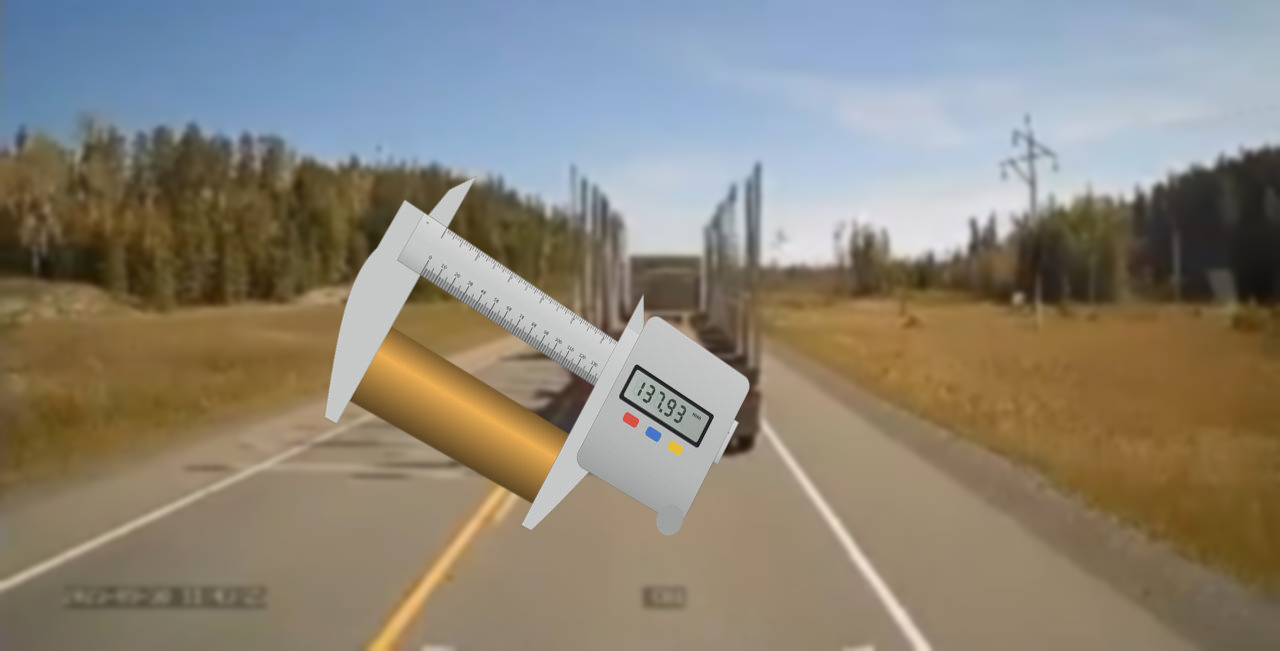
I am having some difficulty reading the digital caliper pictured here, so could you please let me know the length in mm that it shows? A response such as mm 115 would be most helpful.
mm 137.93
